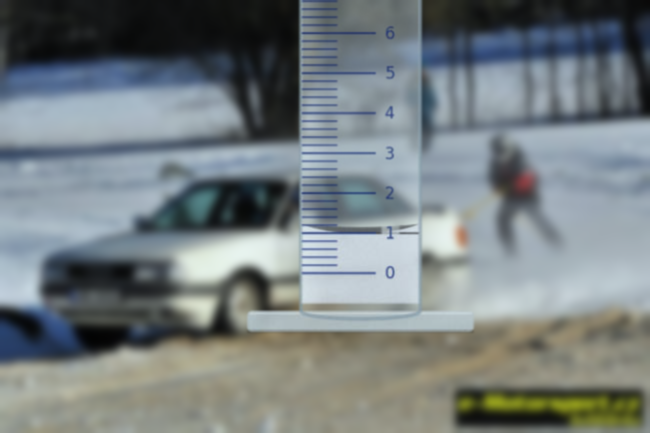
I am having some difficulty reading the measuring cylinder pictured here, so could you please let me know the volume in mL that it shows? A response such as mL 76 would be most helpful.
mL 1
